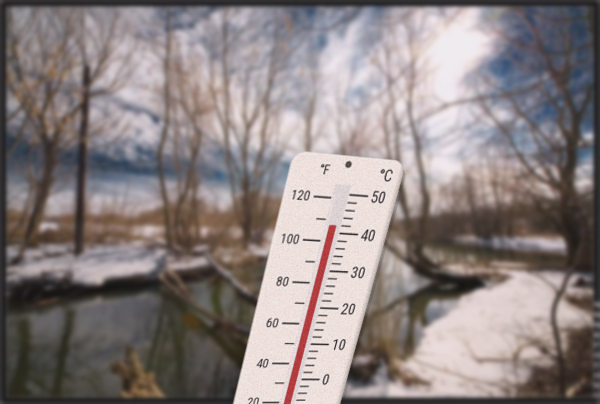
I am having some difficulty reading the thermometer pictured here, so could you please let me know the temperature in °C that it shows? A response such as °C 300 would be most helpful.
°C 42
